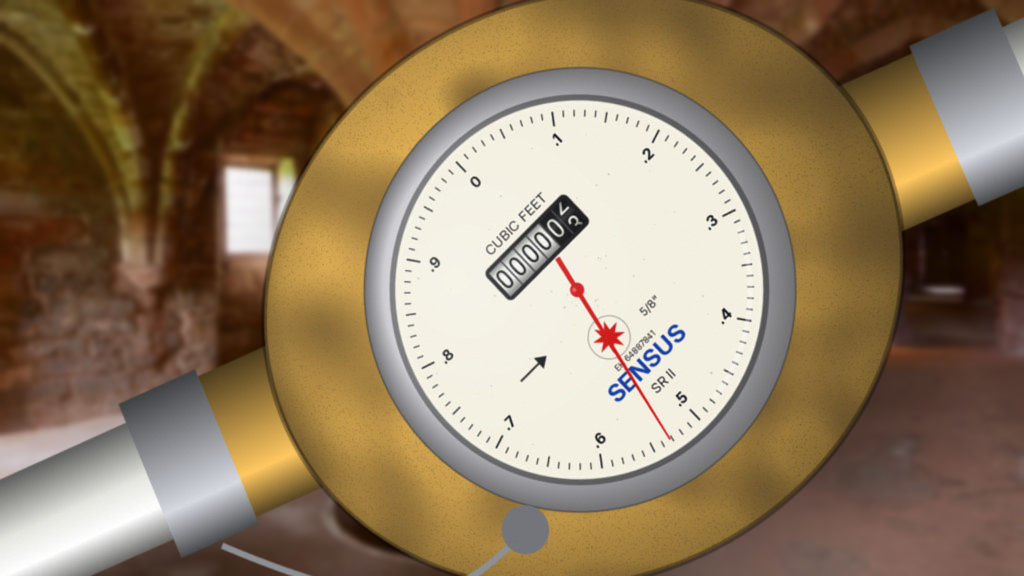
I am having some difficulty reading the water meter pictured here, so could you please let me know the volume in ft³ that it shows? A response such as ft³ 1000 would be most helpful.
ft³ 2.53
